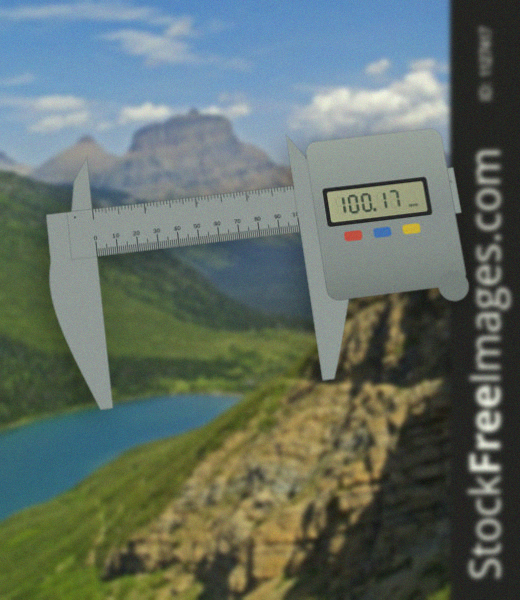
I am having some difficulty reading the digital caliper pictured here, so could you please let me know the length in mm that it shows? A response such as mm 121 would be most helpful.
mm 100.17
